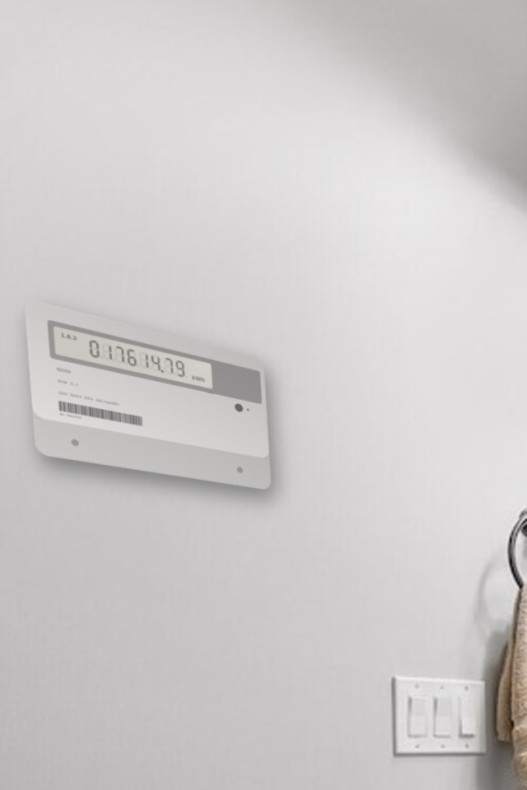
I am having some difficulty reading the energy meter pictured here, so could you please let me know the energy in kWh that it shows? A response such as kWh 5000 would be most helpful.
kWh 17614.79
